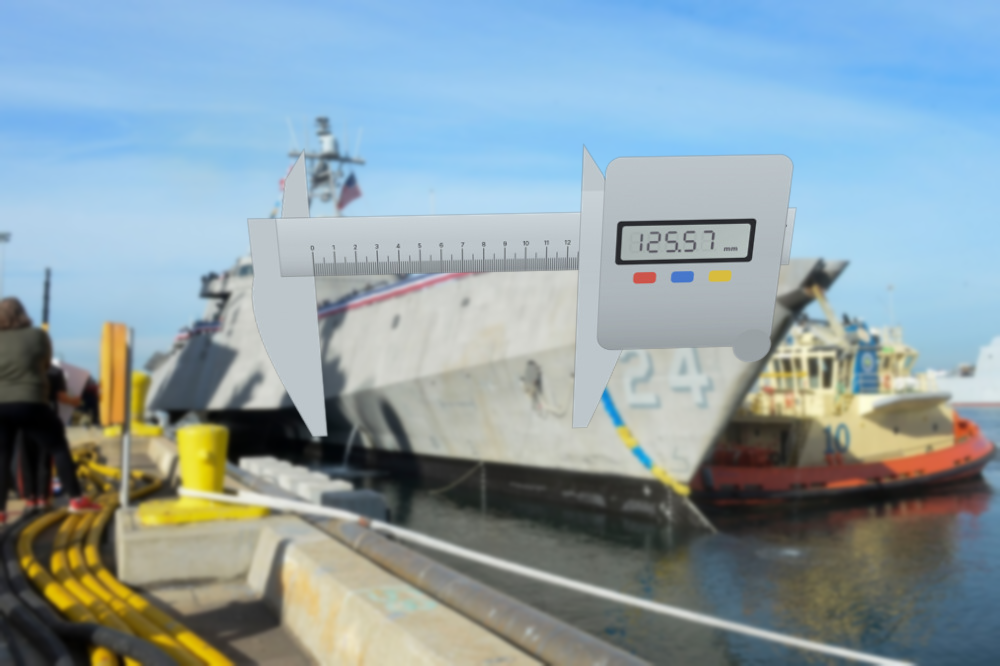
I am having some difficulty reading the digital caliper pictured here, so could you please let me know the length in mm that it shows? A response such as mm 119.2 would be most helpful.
mm 125.57
